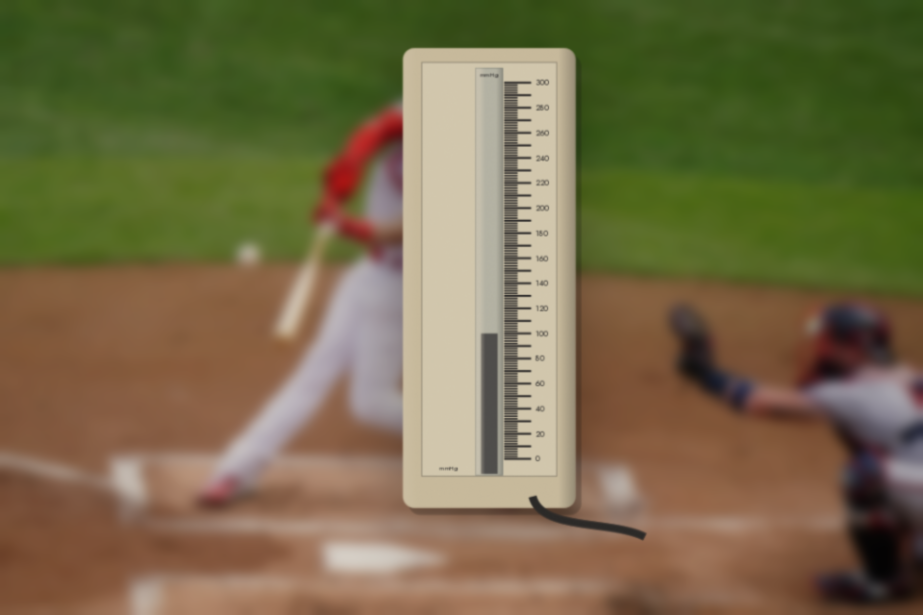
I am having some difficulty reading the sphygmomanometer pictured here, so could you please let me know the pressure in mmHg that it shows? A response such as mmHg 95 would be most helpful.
mmHg 100
